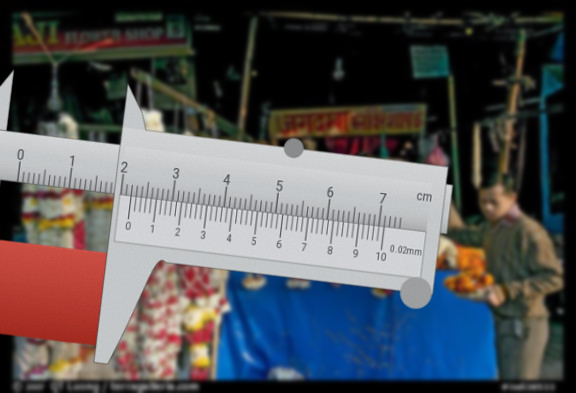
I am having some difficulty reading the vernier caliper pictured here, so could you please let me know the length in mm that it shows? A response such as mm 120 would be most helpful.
mm 22.0
